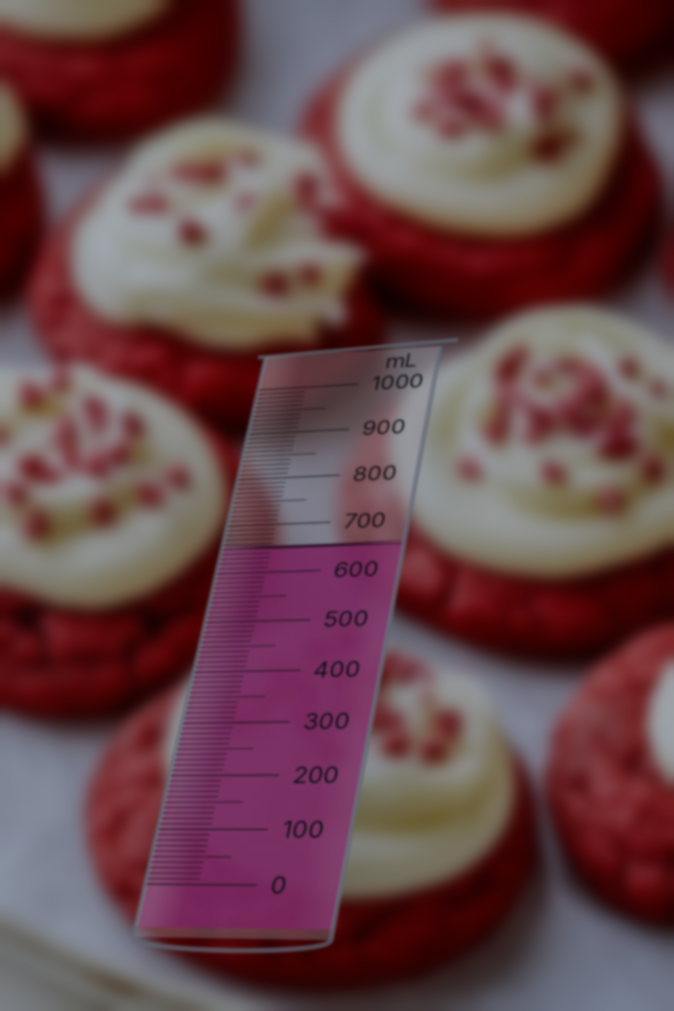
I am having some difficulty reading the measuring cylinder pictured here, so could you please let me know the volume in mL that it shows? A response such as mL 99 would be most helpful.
mL 650
